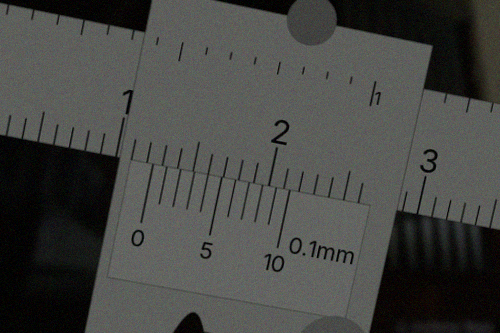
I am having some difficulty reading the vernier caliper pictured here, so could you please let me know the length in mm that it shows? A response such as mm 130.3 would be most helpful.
mm 12.4
